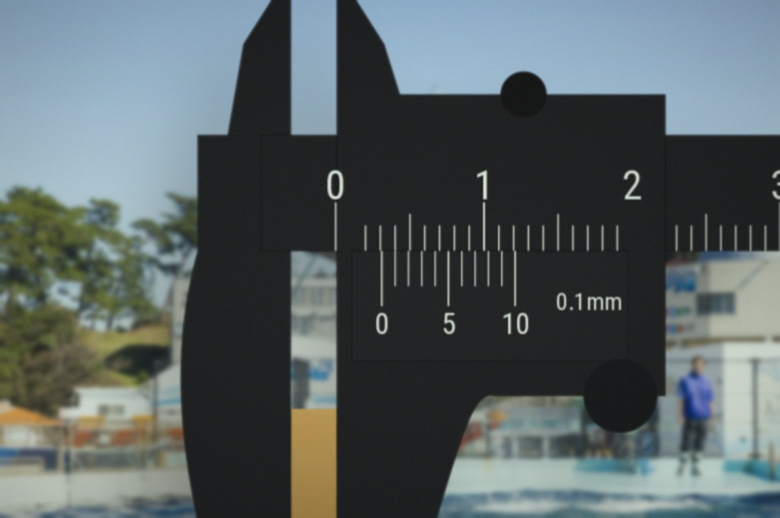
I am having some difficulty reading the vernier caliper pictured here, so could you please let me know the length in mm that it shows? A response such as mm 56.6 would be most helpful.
mm 3.1
